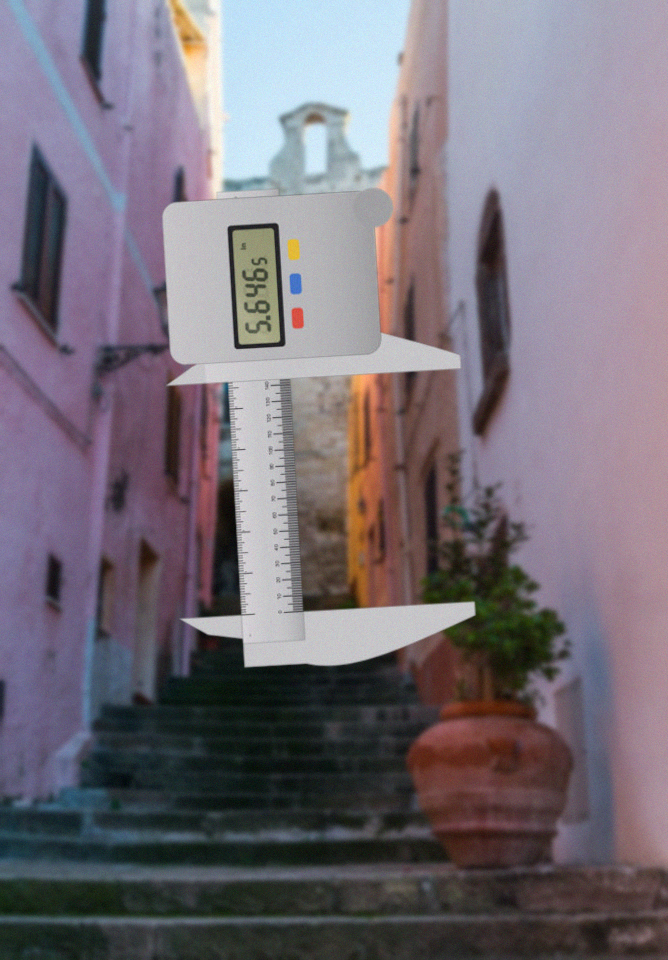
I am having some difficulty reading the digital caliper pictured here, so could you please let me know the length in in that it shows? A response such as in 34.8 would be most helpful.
in 5.6465
